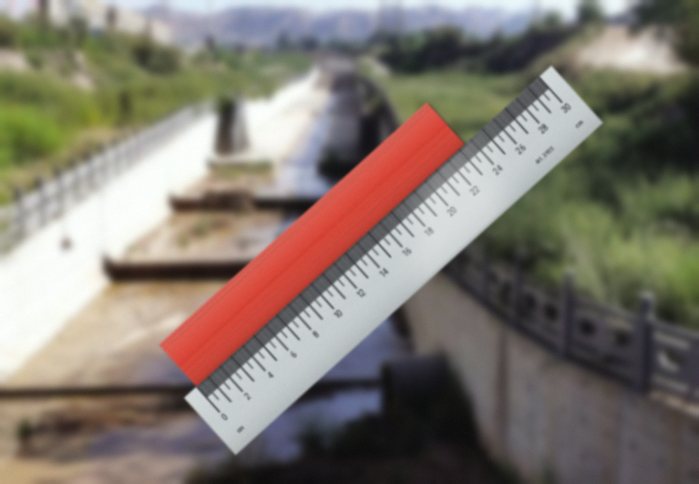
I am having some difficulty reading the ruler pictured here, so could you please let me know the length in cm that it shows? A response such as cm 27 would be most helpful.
cm 23.5
